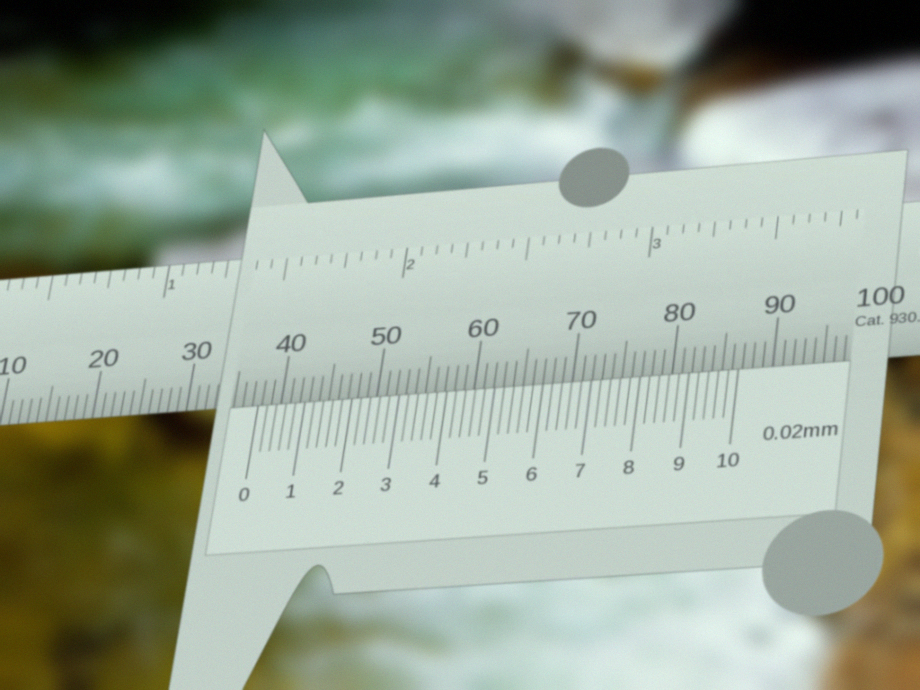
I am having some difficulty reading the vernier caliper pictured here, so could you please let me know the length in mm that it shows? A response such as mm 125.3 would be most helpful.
mm 37.6
